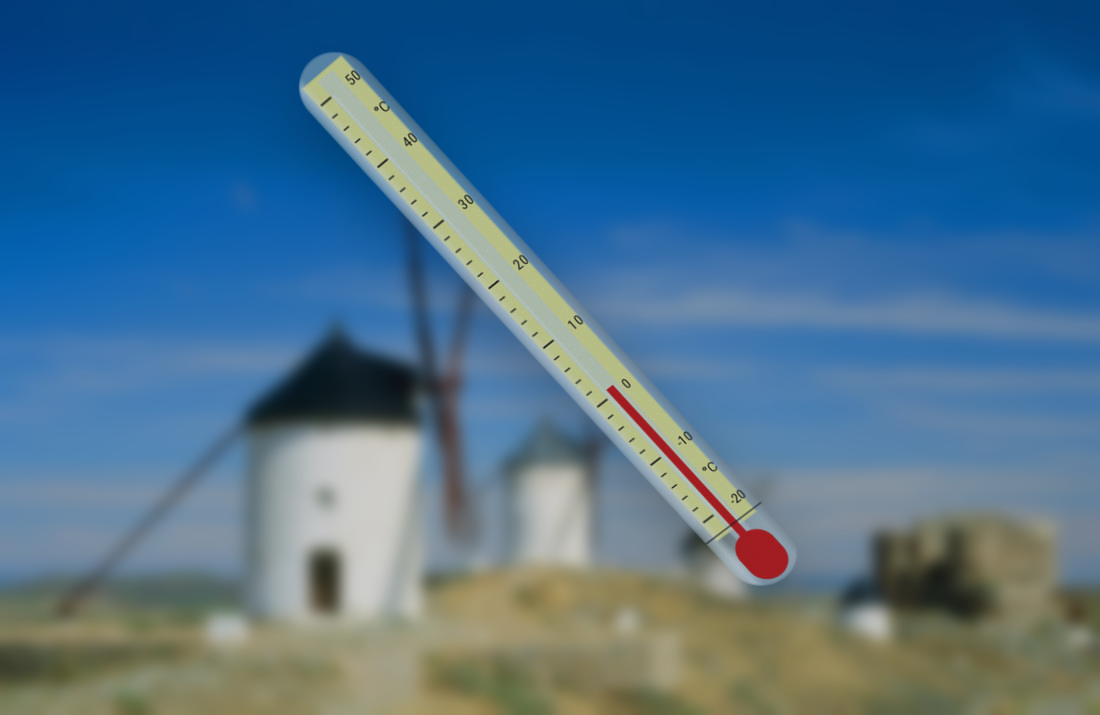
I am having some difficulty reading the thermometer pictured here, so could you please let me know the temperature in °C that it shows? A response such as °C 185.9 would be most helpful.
°C 1
